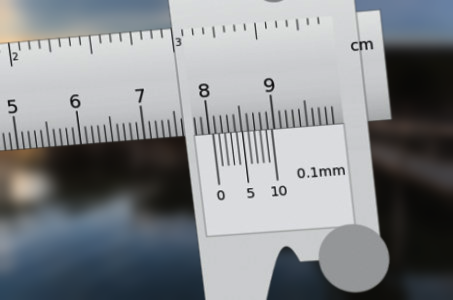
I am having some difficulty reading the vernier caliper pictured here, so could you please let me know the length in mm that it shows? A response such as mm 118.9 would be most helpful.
mm 80.6
